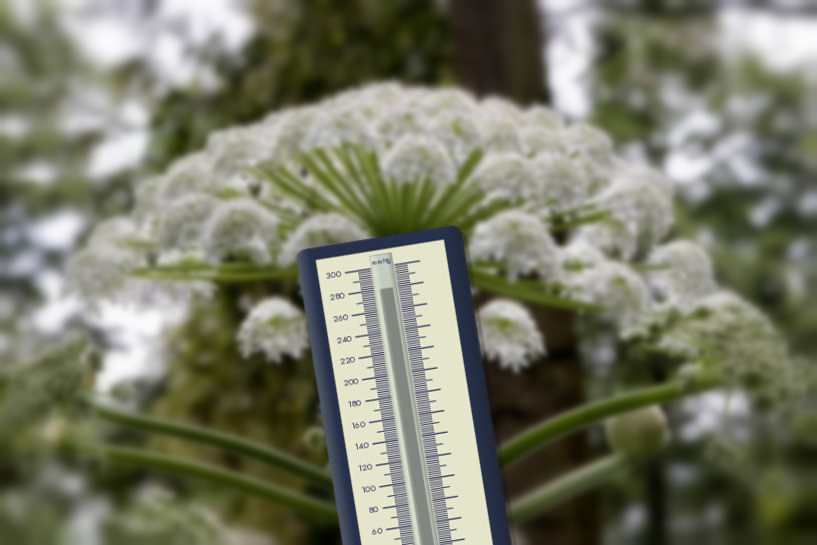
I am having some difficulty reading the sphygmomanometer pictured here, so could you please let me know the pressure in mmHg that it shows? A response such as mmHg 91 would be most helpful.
mmHg 280
